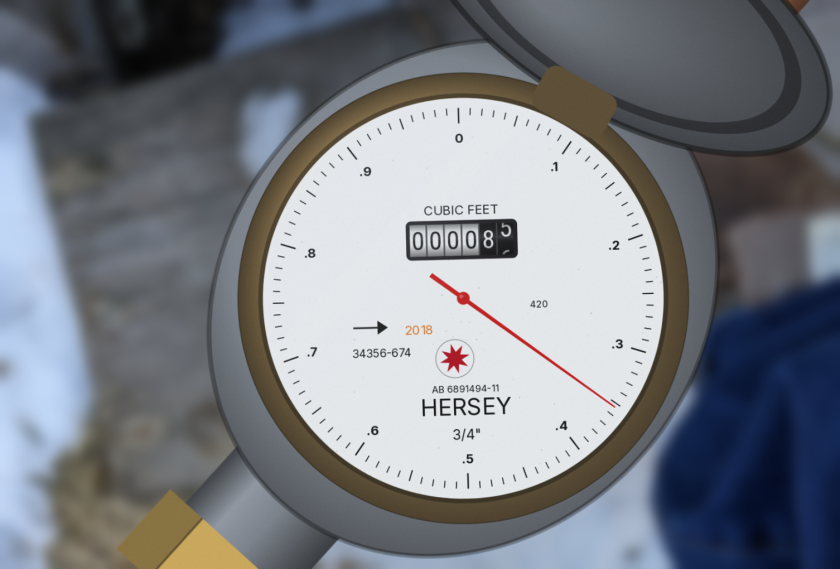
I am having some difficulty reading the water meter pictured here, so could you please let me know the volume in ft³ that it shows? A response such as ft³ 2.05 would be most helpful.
ft³ 85.35
